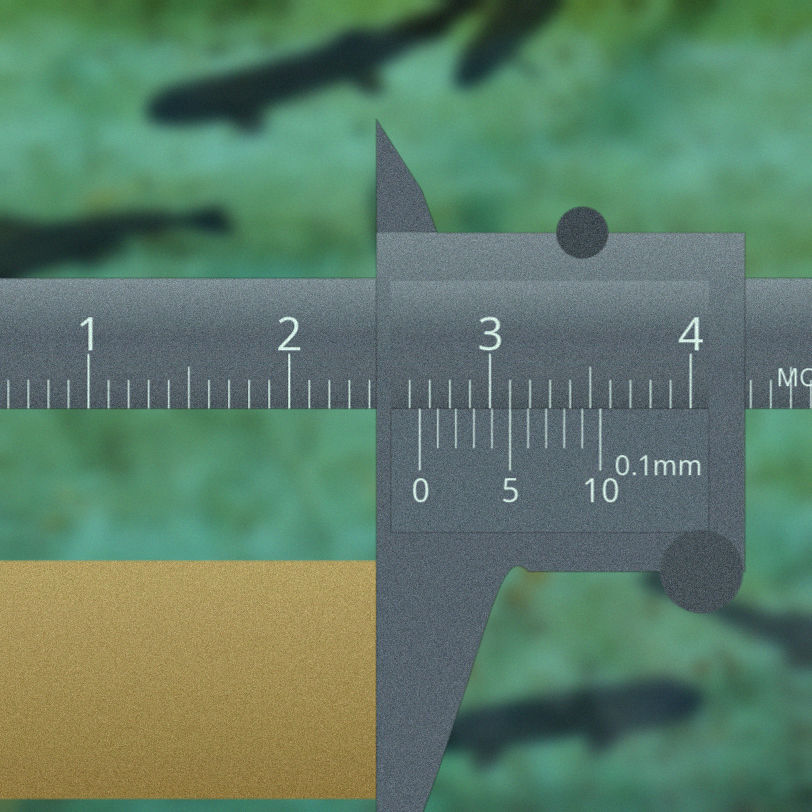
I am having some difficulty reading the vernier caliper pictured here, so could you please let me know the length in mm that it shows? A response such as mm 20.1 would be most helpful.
mm 26.5
